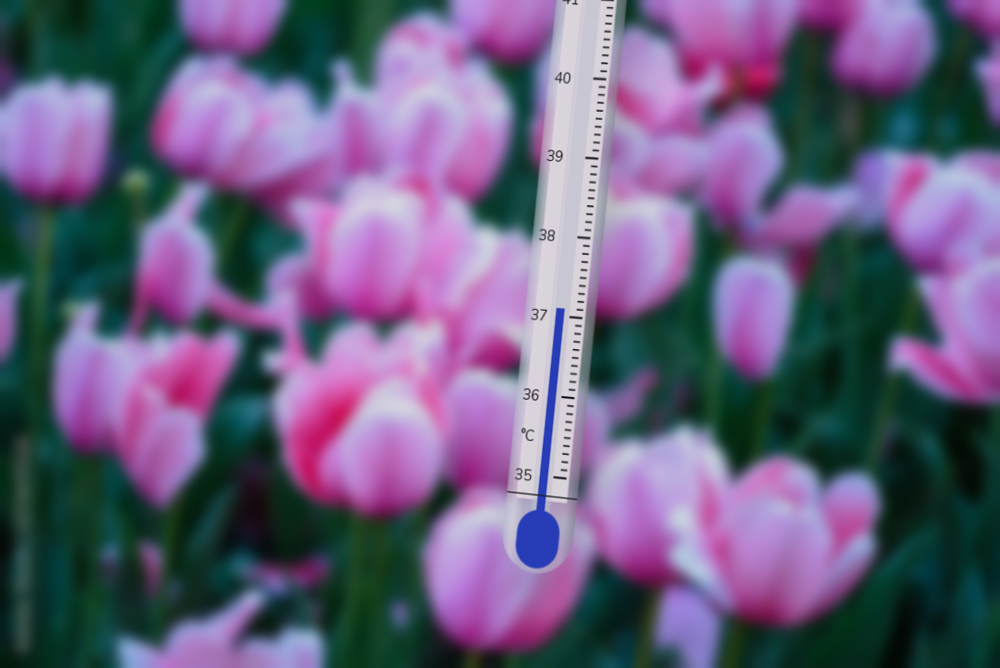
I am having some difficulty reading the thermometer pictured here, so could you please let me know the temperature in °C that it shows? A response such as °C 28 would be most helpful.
°C 37.1
